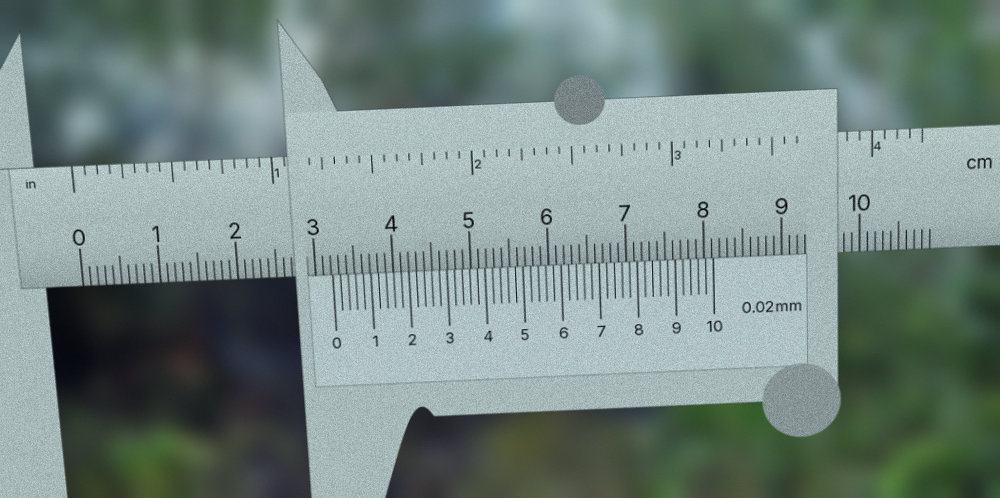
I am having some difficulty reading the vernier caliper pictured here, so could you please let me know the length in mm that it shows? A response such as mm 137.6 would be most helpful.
mm 32.2
